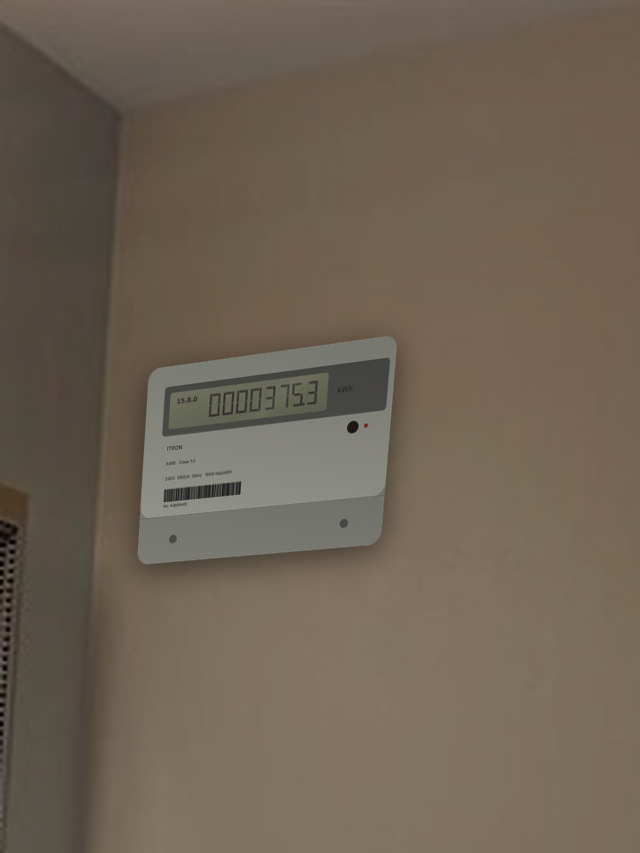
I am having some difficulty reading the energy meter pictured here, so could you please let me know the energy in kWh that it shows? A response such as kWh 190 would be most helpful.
kWh 375.3
